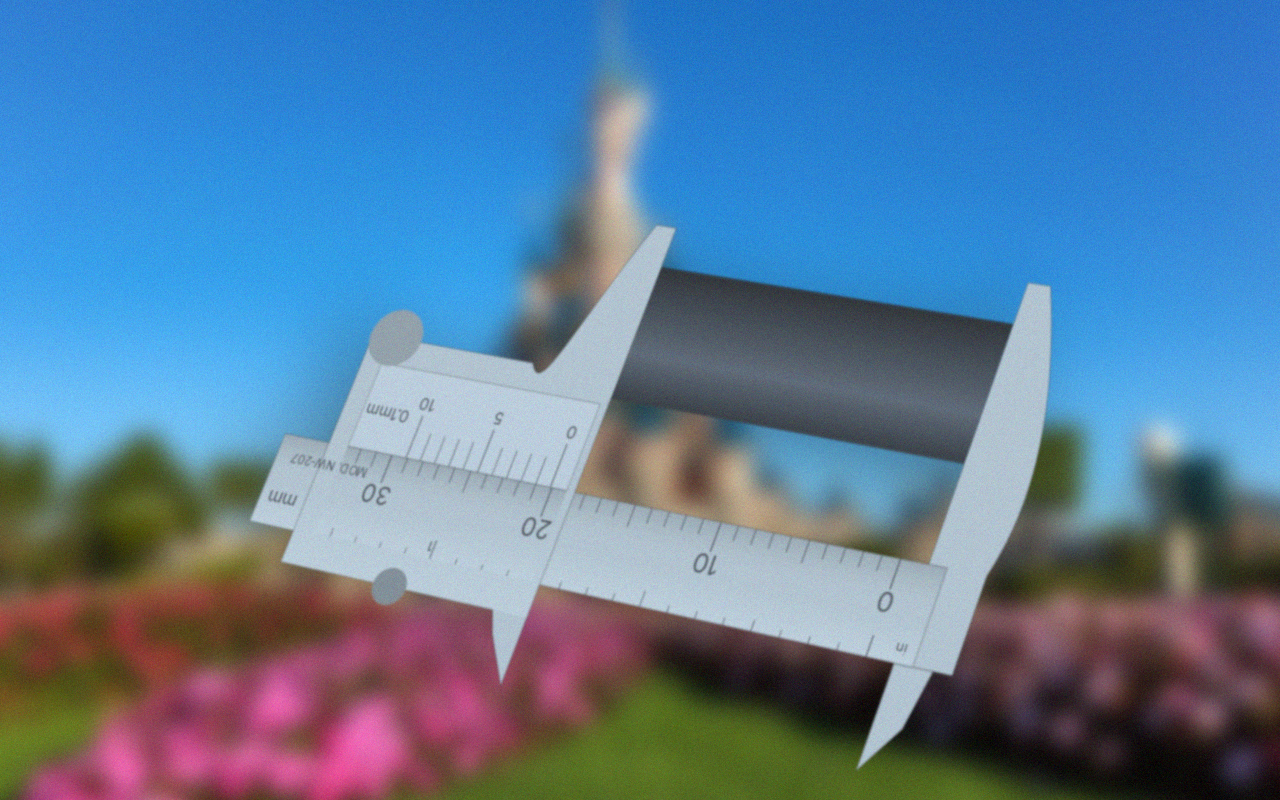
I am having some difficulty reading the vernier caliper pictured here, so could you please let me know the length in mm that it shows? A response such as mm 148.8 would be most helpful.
mm 20.1
